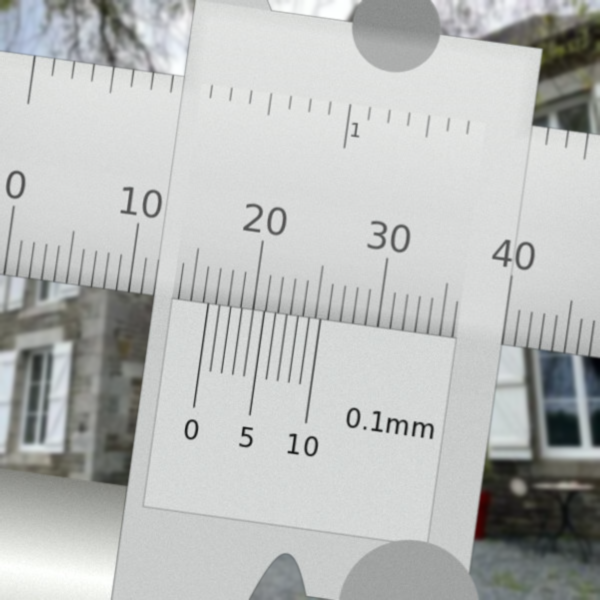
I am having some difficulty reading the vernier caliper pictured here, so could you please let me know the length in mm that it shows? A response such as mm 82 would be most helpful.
mm 16.4
